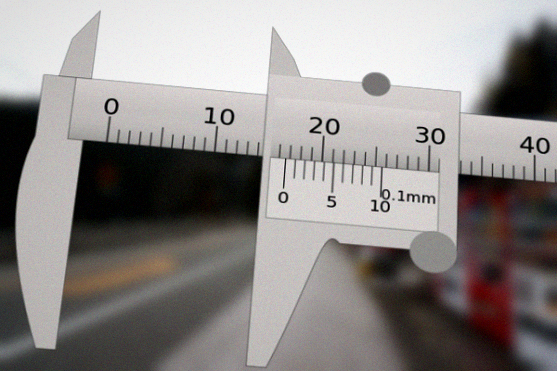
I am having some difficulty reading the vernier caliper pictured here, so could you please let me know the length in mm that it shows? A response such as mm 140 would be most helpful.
mm 16.6
